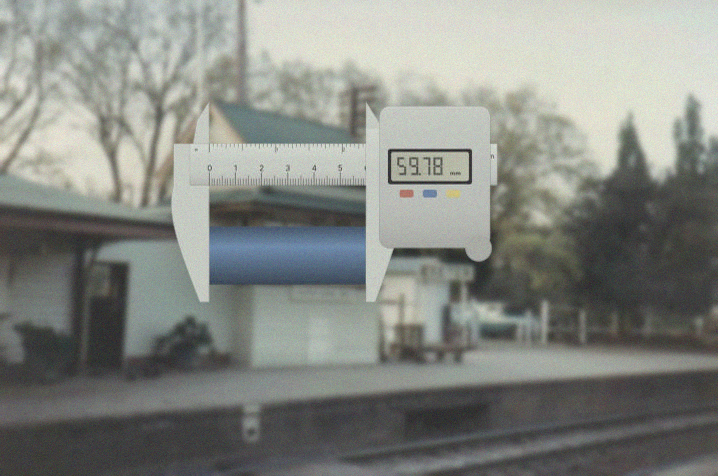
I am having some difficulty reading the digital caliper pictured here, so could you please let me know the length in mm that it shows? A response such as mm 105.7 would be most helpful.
mm 59.78
